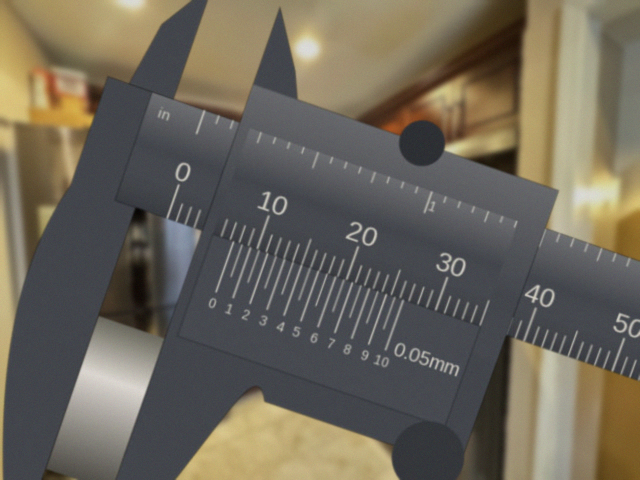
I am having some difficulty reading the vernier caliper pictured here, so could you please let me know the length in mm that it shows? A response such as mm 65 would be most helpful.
mm 7.4
